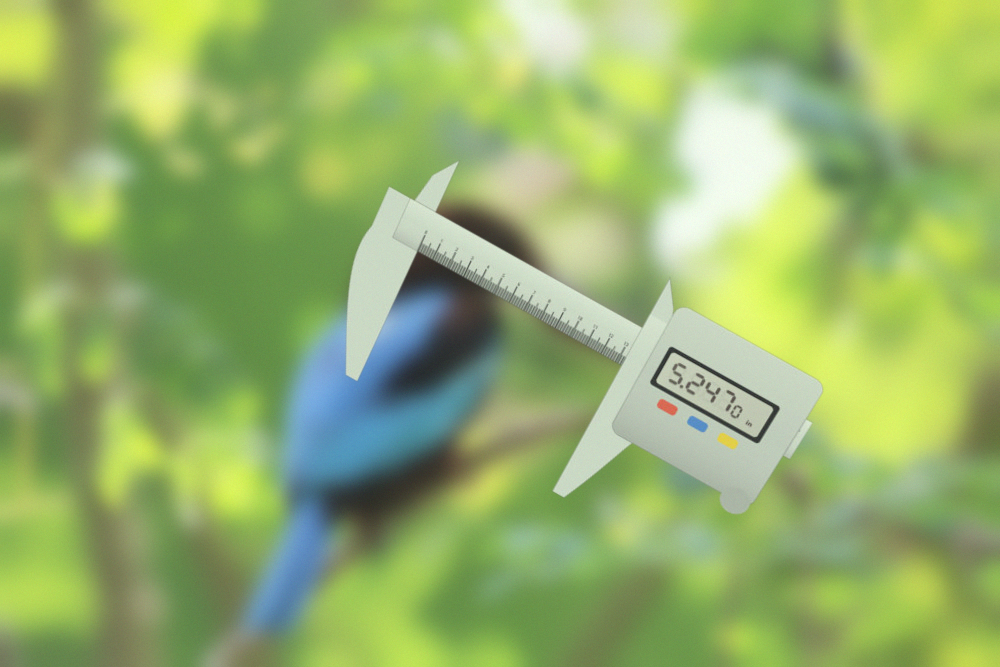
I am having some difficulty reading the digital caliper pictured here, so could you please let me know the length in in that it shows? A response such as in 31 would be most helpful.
in 5.2470
